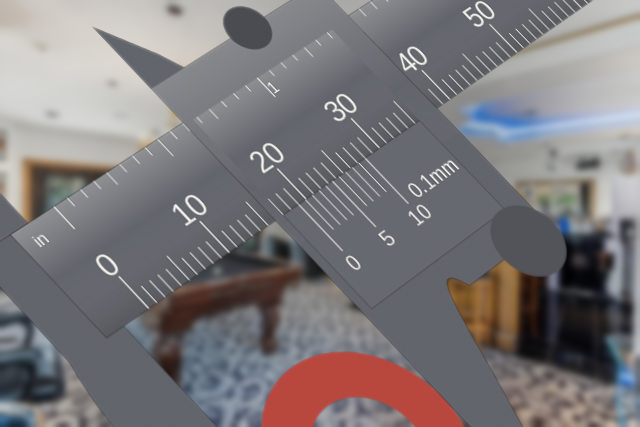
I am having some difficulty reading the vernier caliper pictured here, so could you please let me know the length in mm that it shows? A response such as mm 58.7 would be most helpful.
mm 19.0
